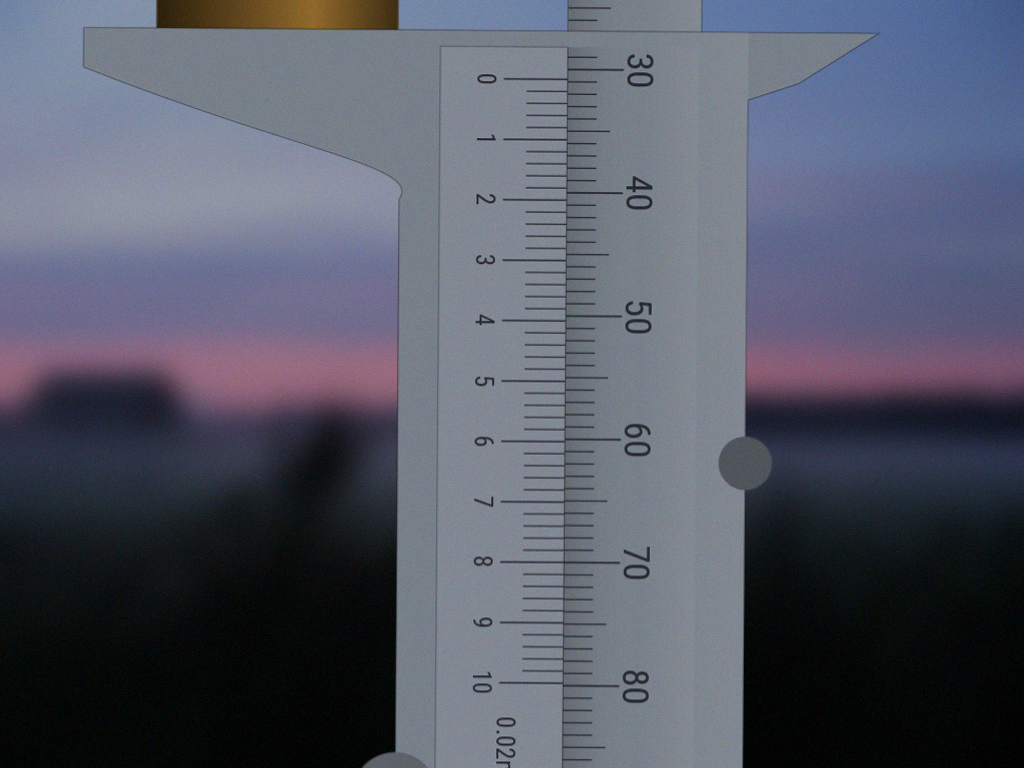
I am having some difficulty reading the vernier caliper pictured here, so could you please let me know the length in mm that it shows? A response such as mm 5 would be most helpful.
mm 30.8
